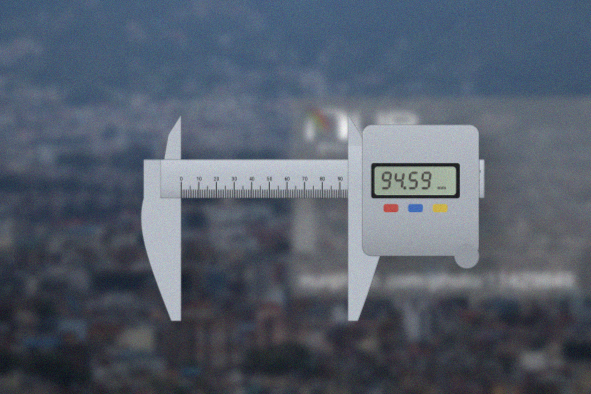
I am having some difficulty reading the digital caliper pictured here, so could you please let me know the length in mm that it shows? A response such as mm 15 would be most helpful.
mm 94.59
